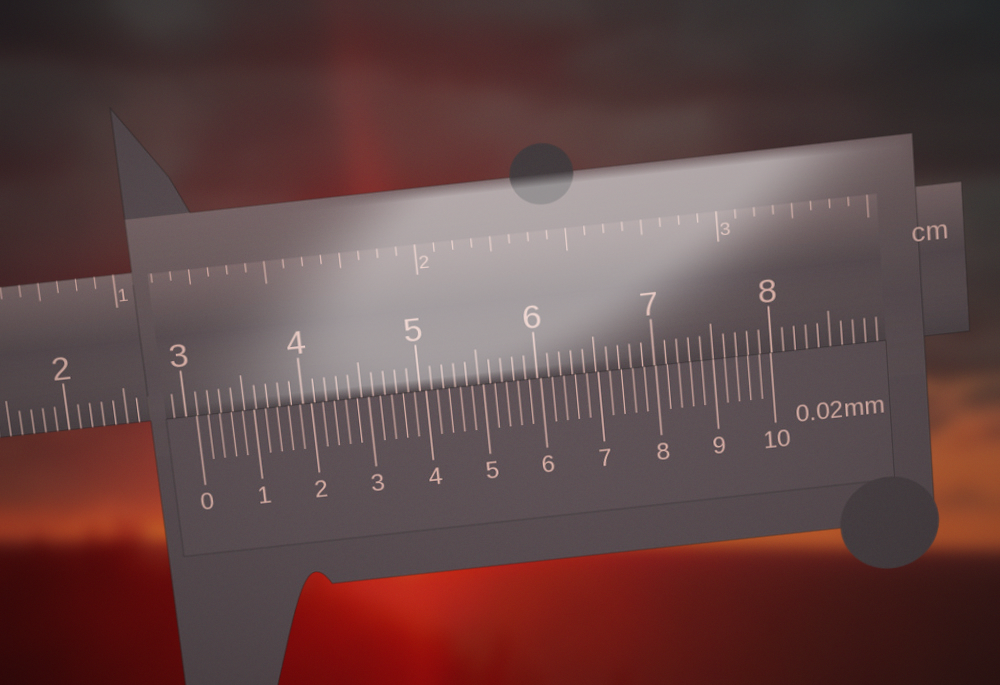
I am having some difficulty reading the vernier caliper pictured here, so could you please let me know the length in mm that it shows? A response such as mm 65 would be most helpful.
mm 30.9
